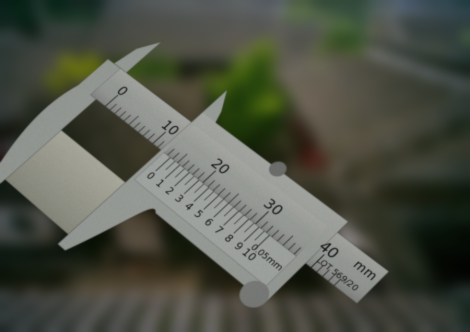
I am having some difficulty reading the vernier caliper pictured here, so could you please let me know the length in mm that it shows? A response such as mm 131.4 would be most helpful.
mm 13.6
